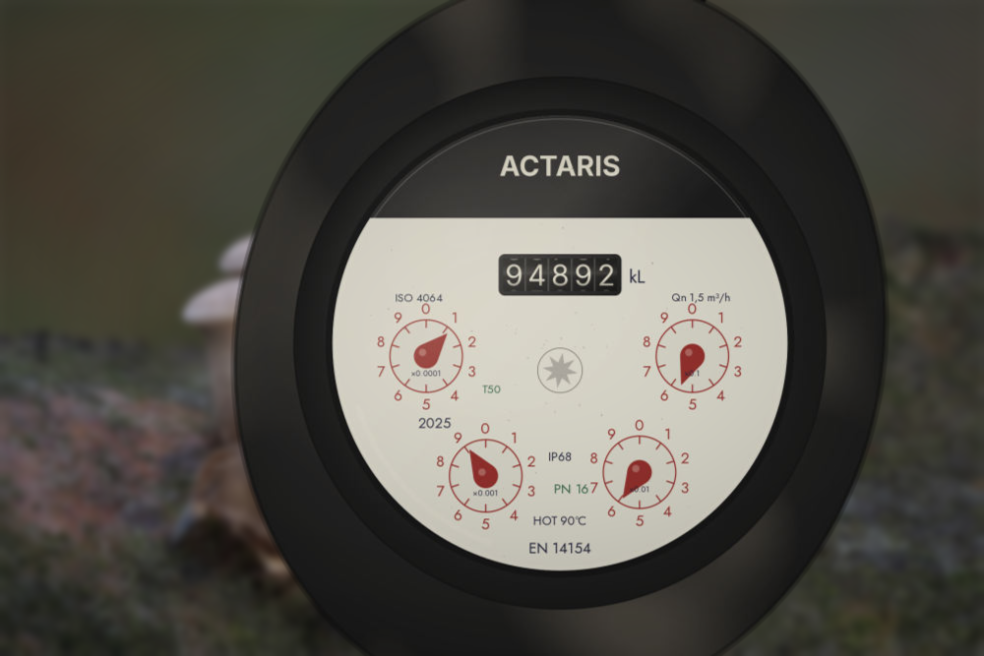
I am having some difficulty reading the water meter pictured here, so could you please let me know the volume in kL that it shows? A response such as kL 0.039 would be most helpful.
kL 94892.5591
